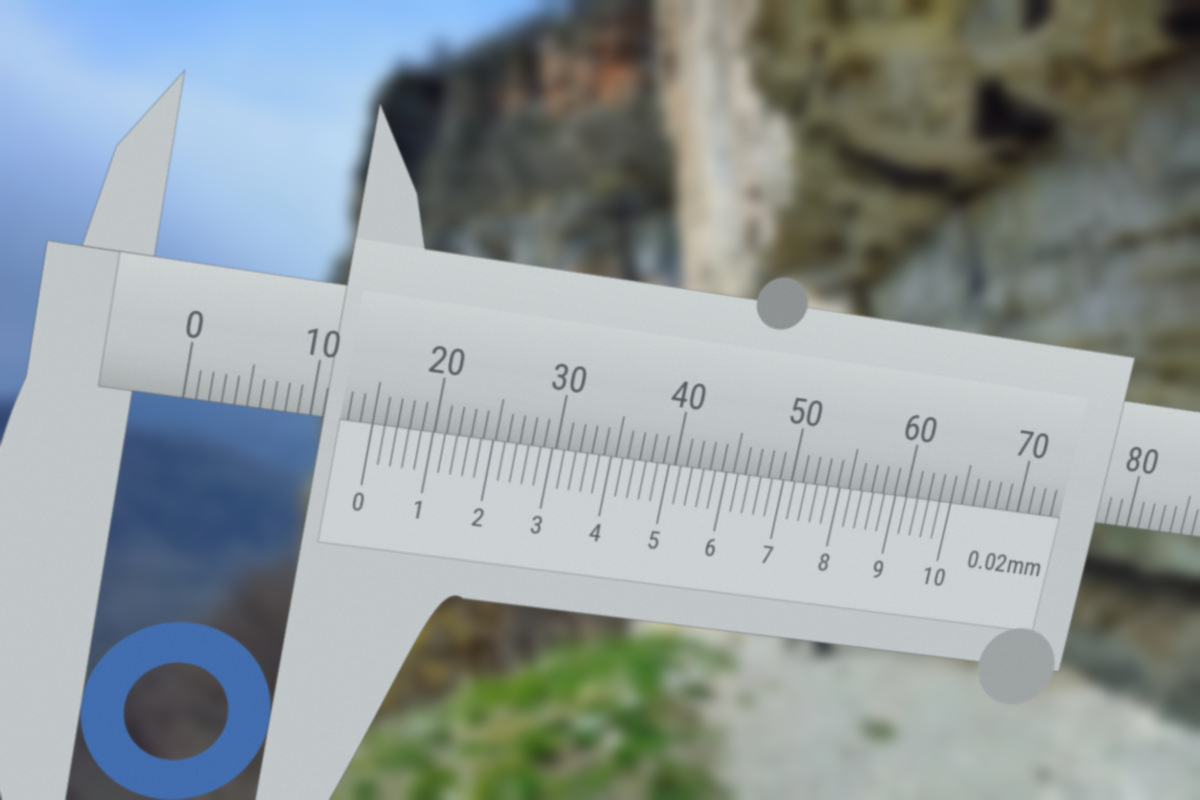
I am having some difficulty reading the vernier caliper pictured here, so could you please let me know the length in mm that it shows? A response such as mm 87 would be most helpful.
mm 15.0
